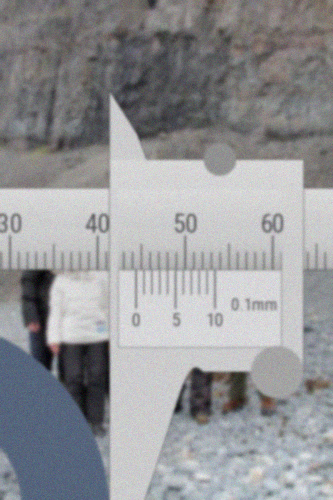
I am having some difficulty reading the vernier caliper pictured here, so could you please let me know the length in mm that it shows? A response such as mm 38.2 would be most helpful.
mm 44.4
